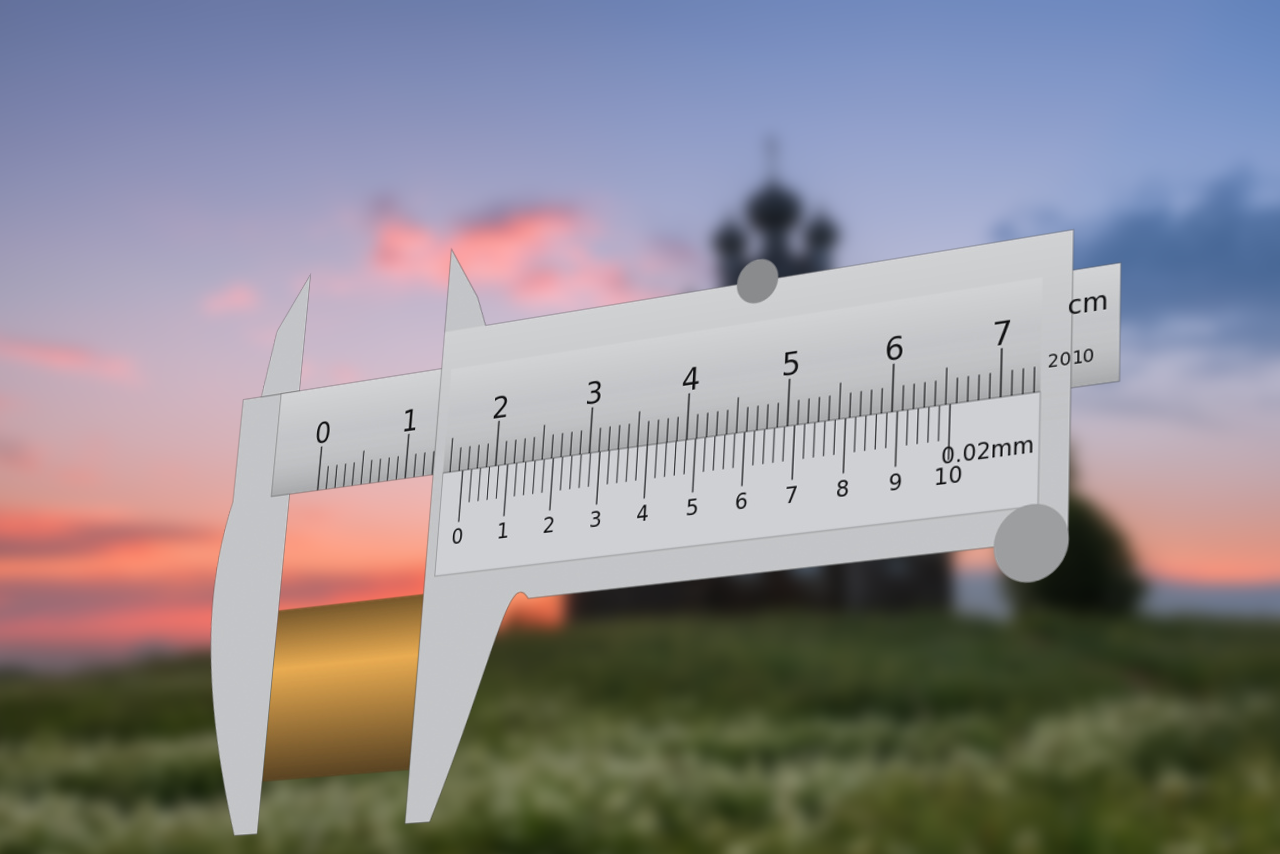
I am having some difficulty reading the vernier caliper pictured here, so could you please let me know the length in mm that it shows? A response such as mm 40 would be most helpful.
mm 16.4
